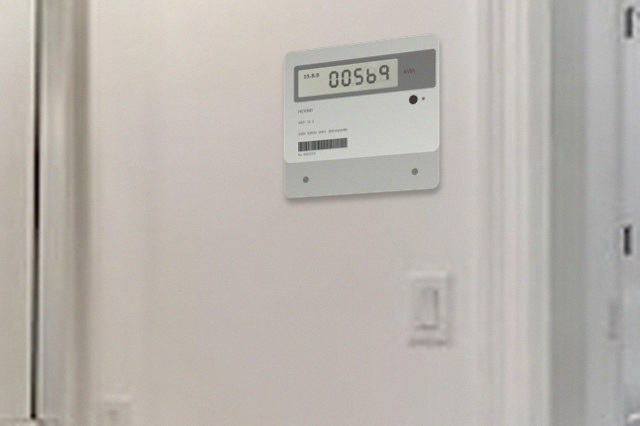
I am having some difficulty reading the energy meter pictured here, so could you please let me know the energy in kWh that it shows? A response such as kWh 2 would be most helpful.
kWh 569
